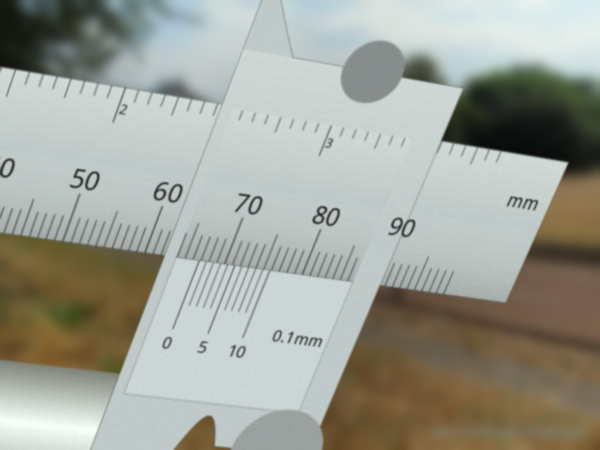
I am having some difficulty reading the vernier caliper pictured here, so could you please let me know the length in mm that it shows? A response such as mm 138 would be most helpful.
mm 66.8
